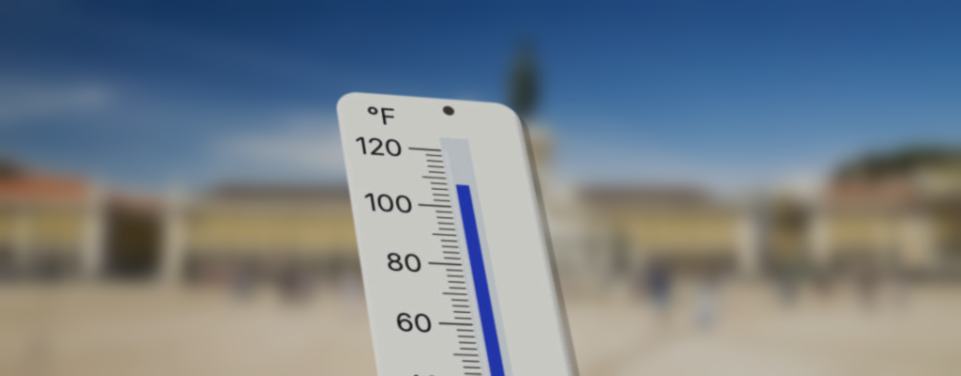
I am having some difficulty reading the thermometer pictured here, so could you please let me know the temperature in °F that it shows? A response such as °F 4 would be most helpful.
°F 108
